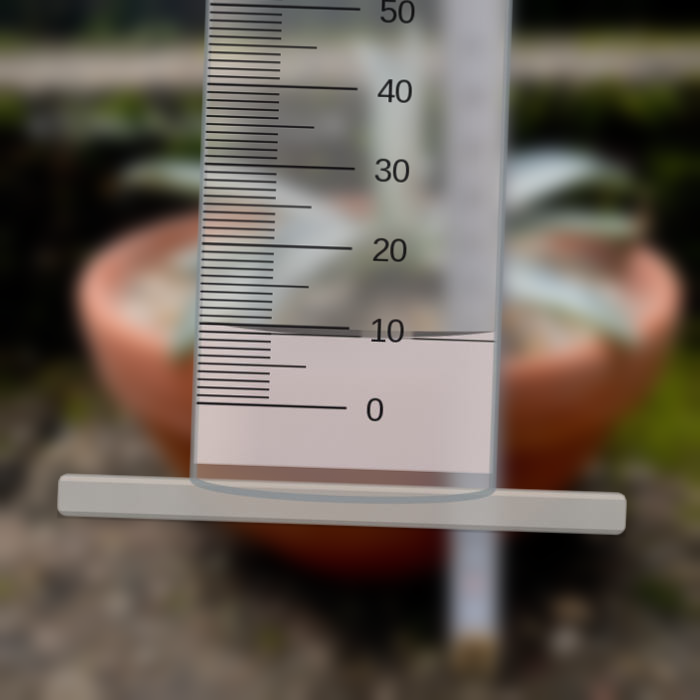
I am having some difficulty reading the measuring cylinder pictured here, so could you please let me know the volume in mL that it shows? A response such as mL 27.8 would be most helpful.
mL 9
